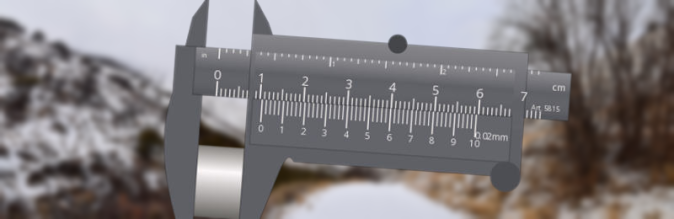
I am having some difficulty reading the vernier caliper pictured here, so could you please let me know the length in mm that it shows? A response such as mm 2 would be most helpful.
mm 10.5
